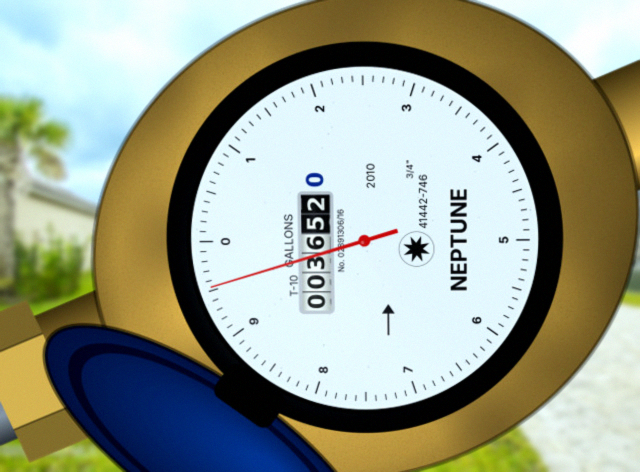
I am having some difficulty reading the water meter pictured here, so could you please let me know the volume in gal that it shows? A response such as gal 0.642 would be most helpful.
gal 36519.5
